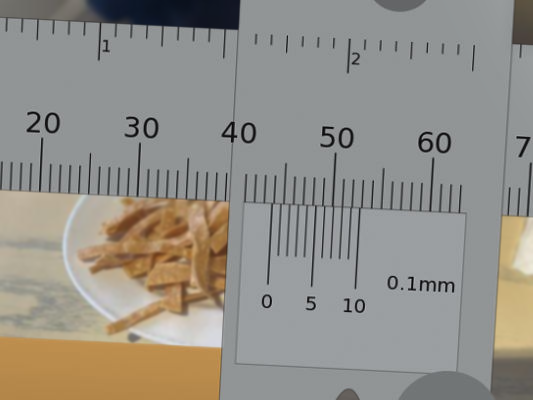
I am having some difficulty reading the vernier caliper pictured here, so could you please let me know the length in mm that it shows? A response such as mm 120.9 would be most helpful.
mm 43.8
